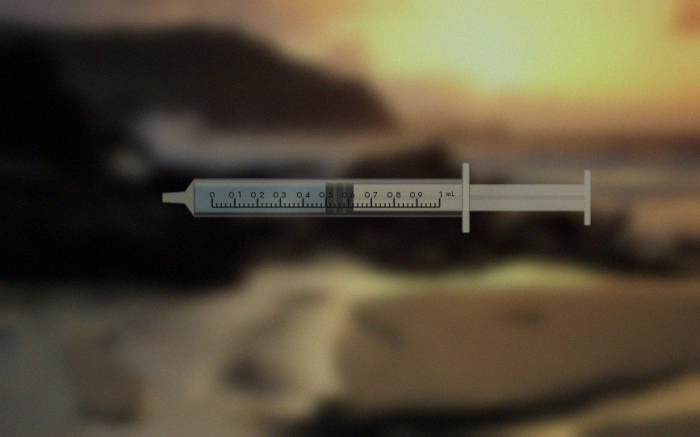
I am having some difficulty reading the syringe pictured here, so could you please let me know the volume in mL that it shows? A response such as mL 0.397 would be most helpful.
mL 0.5
